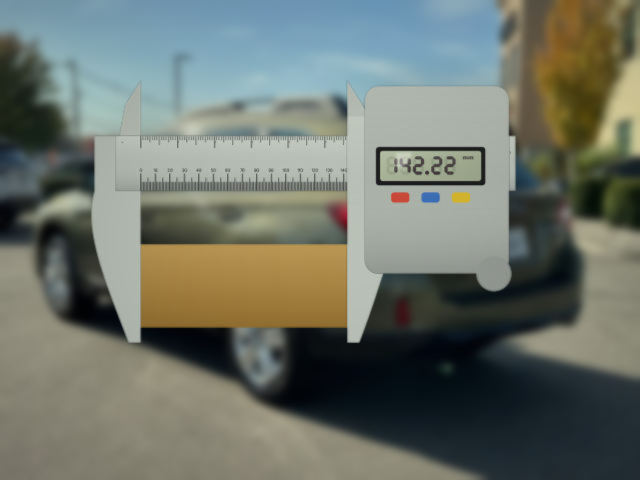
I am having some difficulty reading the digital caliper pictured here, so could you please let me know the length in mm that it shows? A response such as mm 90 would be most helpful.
mm 142.22
